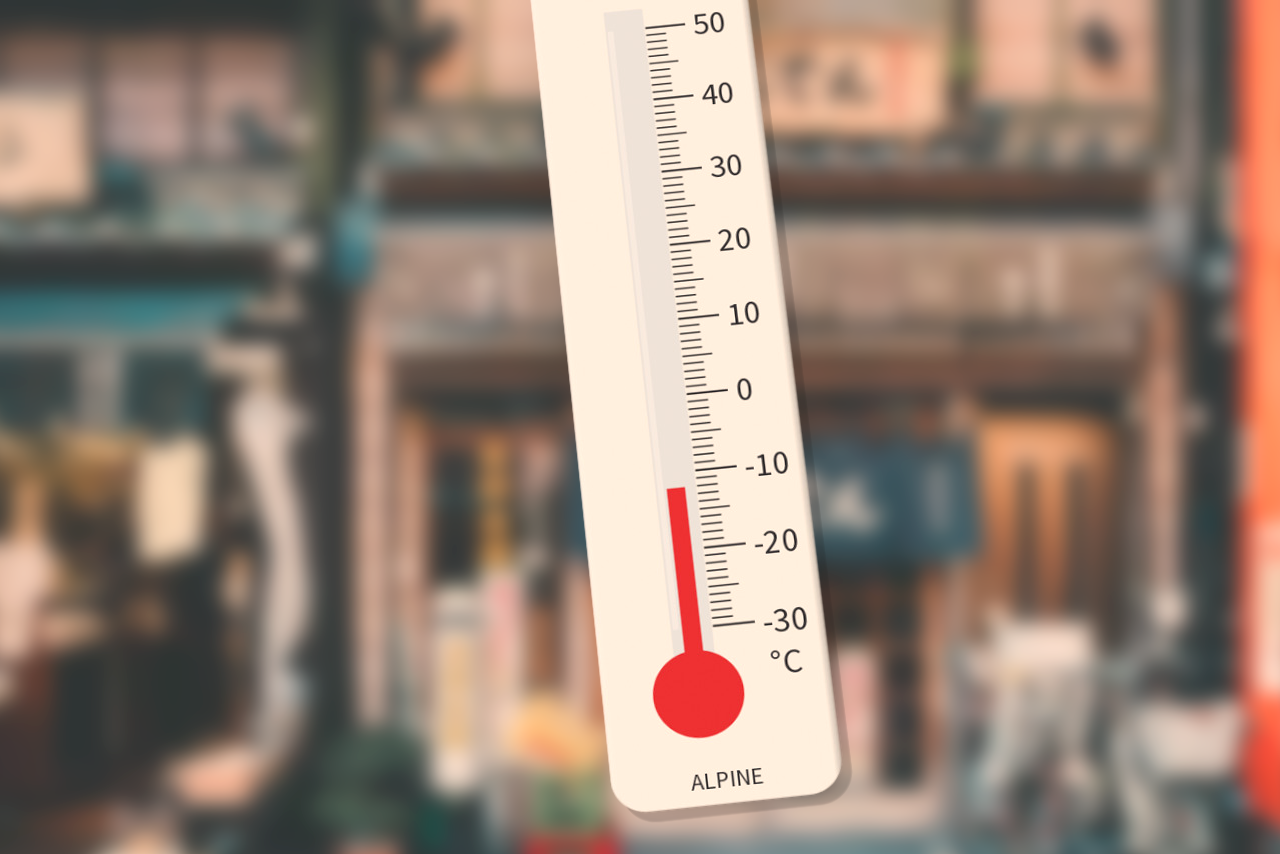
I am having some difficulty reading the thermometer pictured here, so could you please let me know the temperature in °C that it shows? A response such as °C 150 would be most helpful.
°C -12
